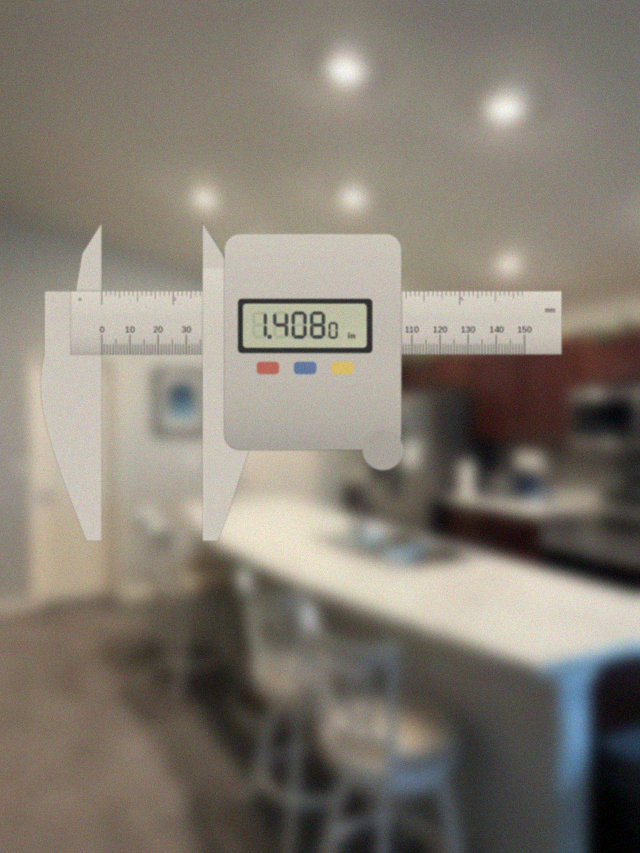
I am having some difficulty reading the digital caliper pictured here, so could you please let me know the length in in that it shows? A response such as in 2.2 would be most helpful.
in 1.4080
